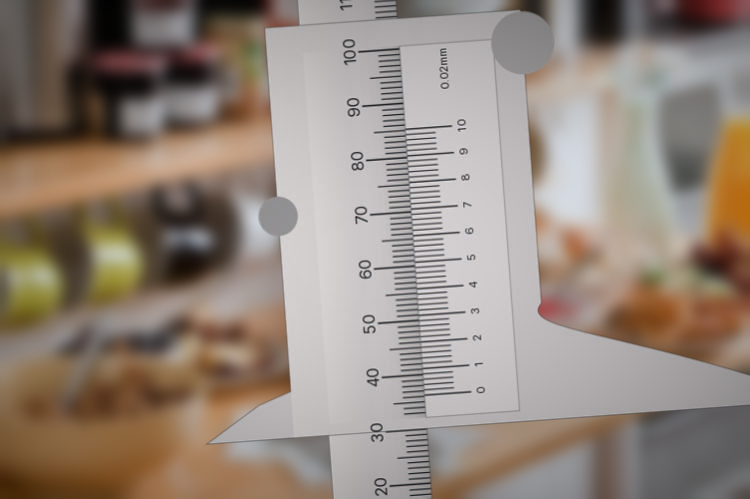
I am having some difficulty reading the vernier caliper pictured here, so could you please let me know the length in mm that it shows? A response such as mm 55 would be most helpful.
mm 36.2
